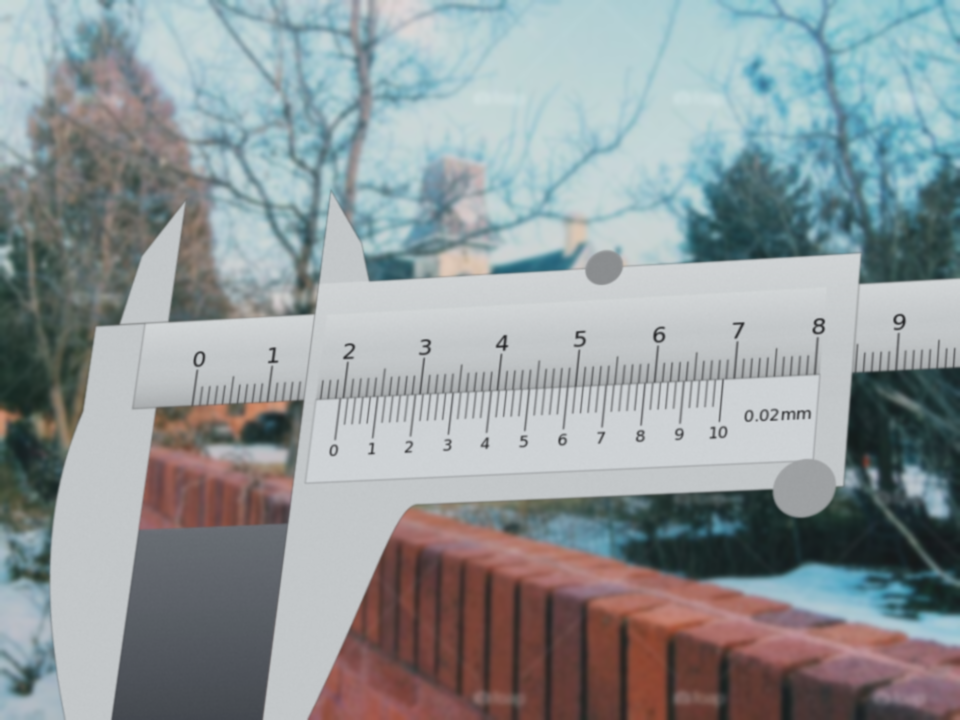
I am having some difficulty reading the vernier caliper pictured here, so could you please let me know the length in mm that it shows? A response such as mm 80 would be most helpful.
mm 19.6
